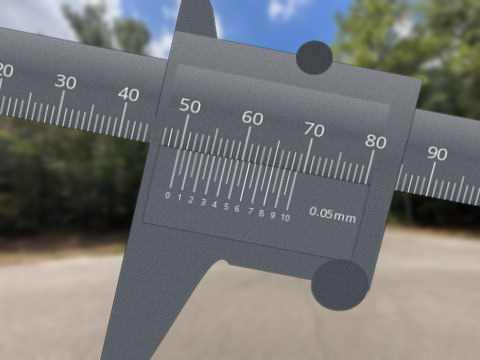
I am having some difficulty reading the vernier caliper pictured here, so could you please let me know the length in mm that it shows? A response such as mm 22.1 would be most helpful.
mm 49.8
